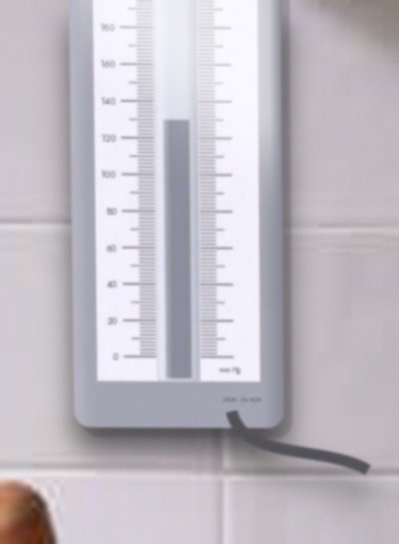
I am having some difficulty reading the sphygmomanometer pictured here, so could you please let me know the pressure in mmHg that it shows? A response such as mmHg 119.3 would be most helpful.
mmHg 130
